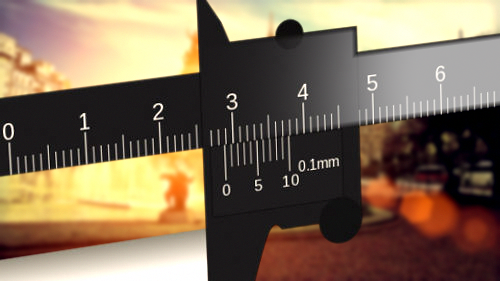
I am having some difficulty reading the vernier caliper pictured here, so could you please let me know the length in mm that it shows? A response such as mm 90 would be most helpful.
mm 28.8
